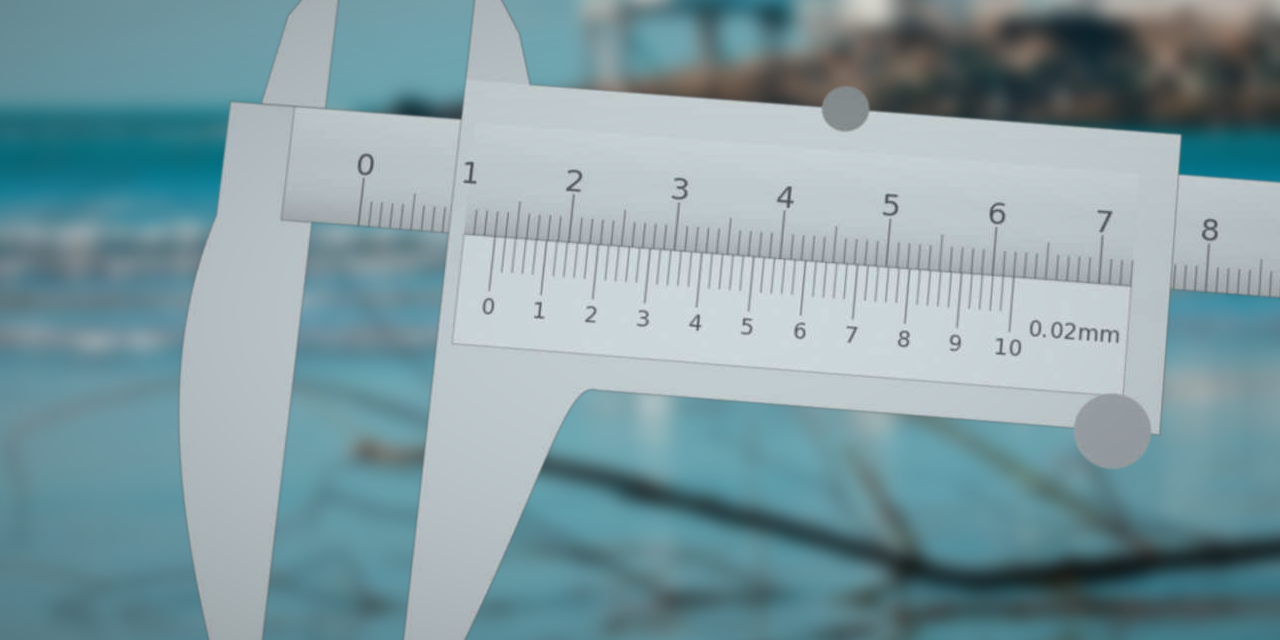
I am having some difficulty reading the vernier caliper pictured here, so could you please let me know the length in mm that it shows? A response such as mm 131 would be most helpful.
mm 13.0
